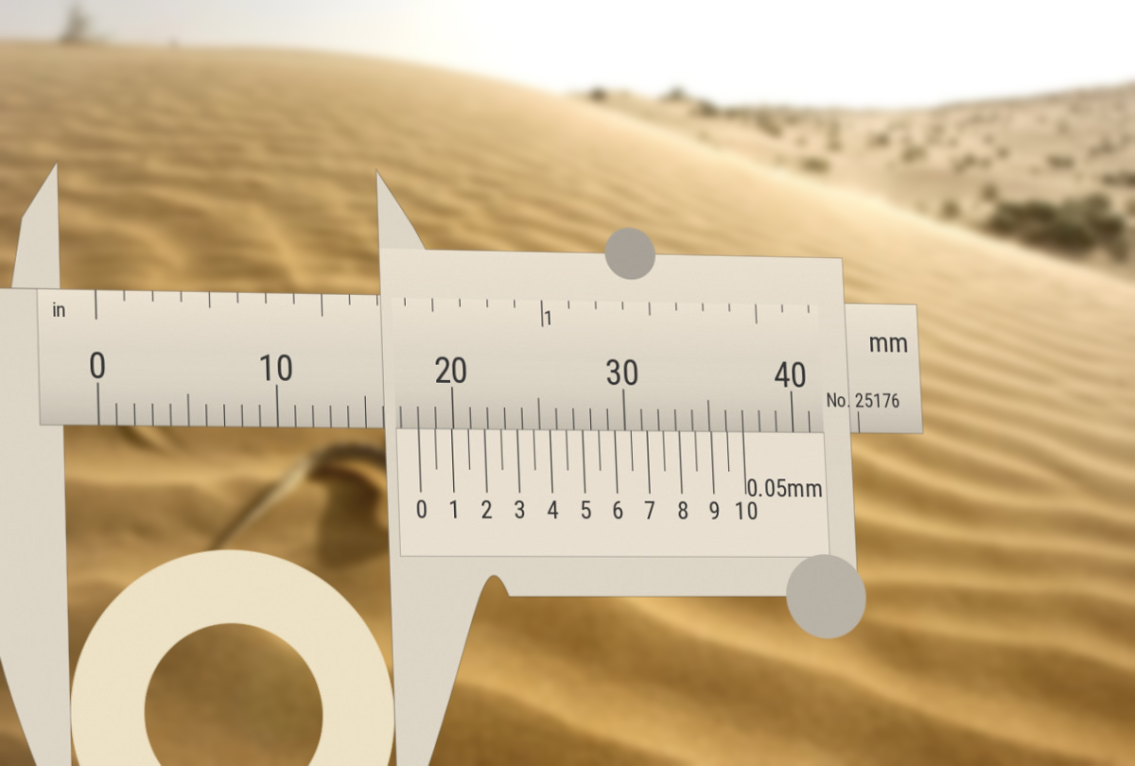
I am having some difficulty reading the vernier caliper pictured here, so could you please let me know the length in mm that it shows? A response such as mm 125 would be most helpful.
mm 18.0
